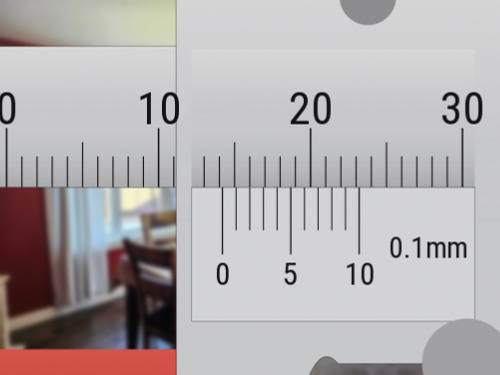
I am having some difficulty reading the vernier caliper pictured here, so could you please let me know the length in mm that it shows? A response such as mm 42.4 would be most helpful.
mm 14.2
